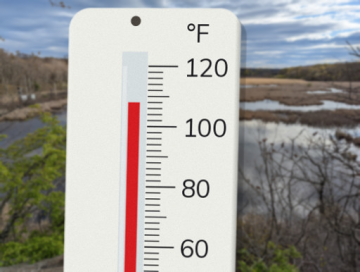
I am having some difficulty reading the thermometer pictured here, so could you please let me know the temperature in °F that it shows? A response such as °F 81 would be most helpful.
°F 108
